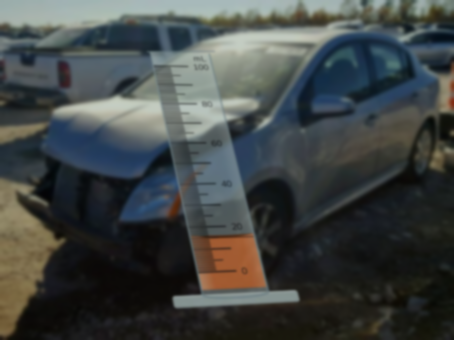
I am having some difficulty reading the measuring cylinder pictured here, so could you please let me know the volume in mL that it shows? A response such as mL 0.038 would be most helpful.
mL 15
